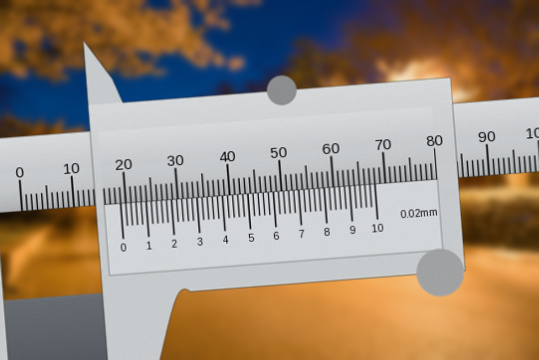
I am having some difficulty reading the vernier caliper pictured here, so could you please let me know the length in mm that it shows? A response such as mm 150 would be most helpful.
mm 19.0
